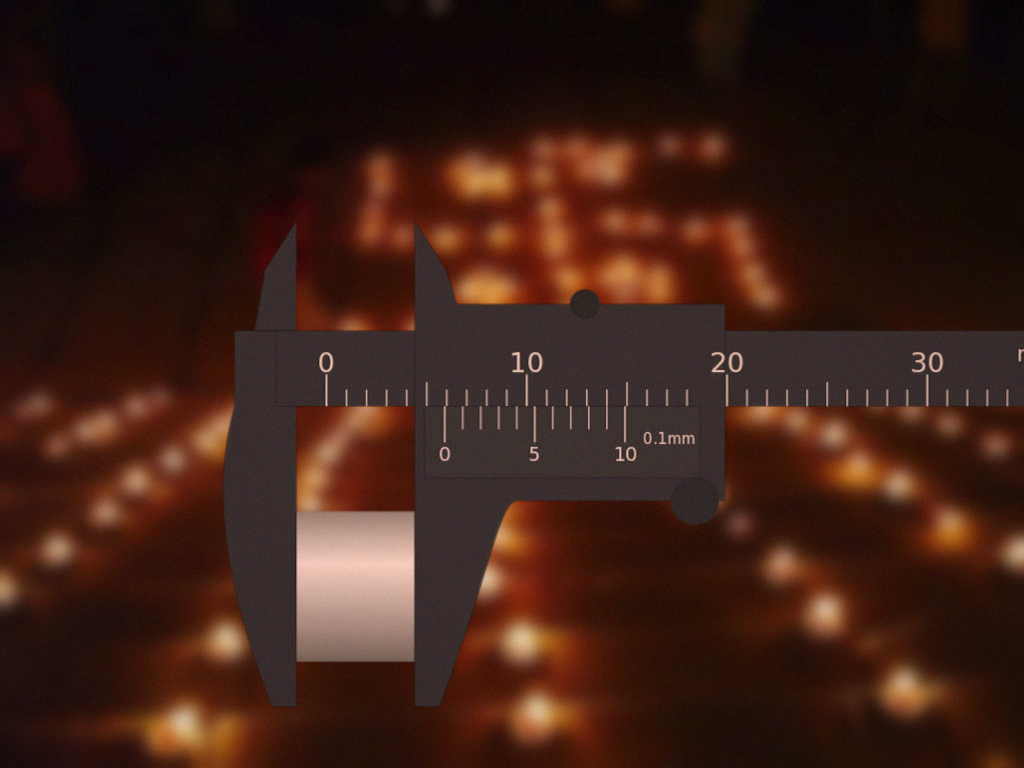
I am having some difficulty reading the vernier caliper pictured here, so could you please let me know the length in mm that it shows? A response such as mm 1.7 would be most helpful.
mm 5.9
